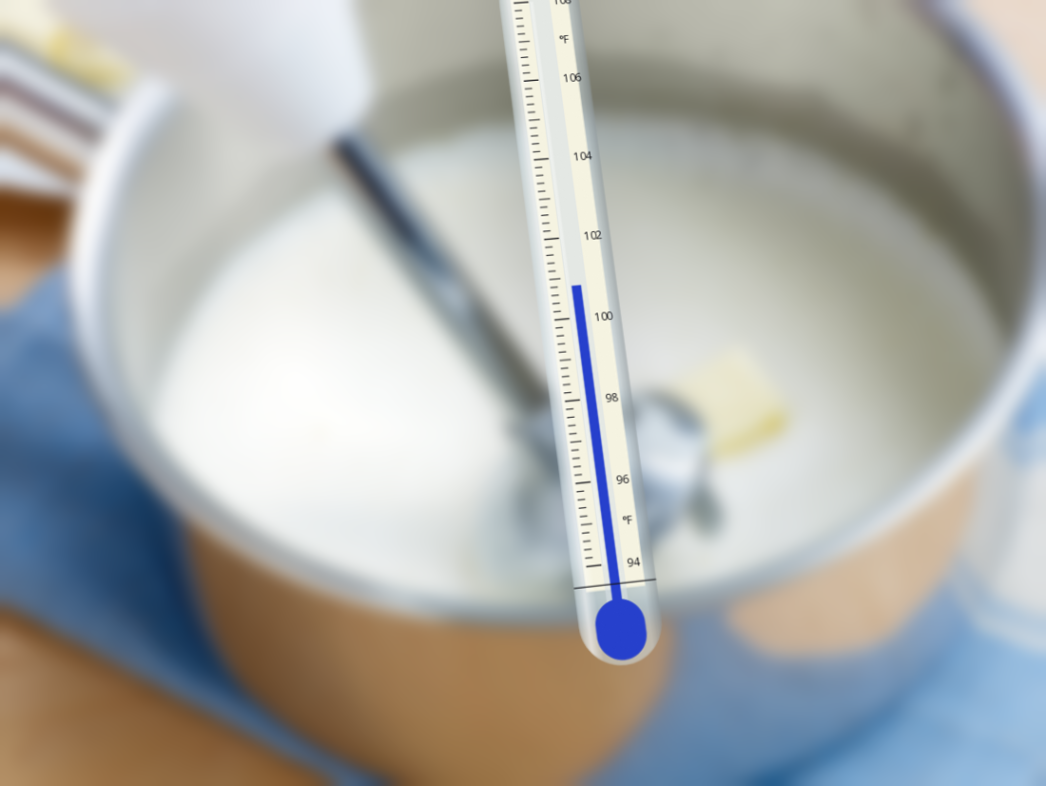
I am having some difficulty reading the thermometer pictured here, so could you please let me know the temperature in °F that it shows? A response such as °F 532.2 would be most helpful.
°F 100.8
